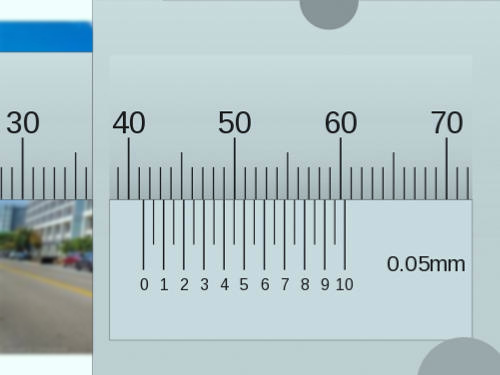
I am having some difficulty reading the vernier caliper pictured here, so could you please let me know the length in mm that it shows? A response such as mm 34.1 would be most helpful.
mm 41.4
